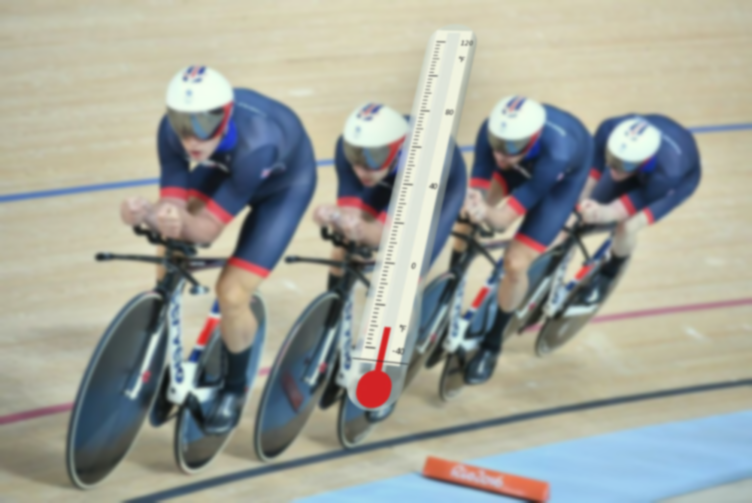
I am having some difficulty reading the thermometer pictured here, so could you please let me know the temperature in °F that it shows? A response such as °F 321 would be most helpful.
°F -30
